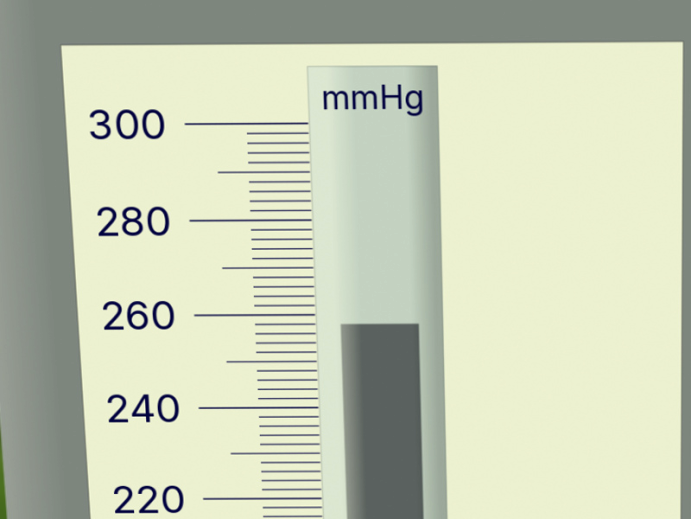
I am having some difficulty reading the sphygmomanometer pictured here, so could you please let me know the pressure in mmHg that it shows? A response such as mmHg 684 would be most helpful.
mmHg 258
